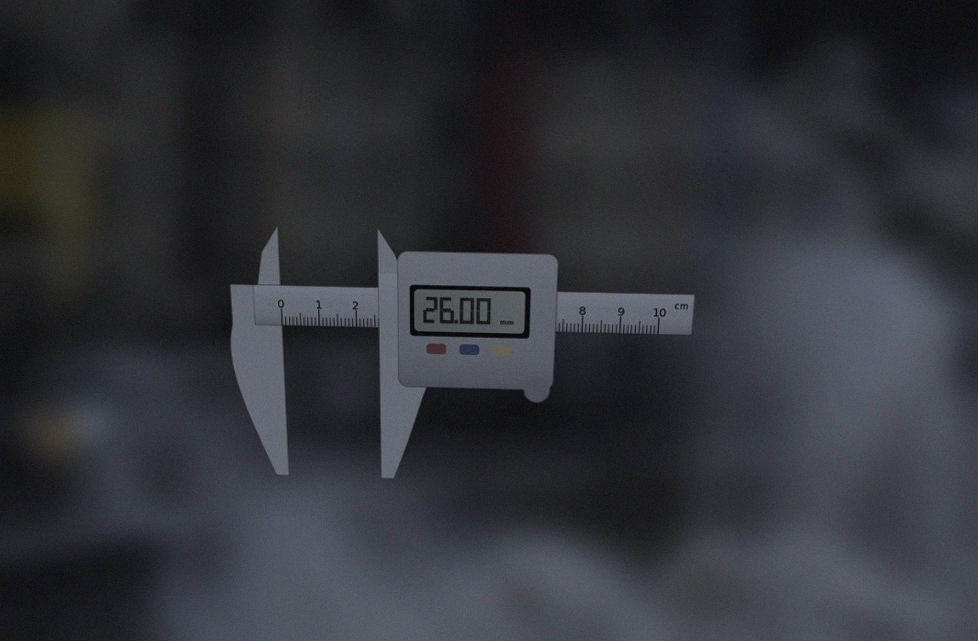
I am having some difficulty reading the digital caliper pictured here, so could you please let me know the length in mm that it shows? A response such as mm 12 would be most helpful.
mm 26.00
